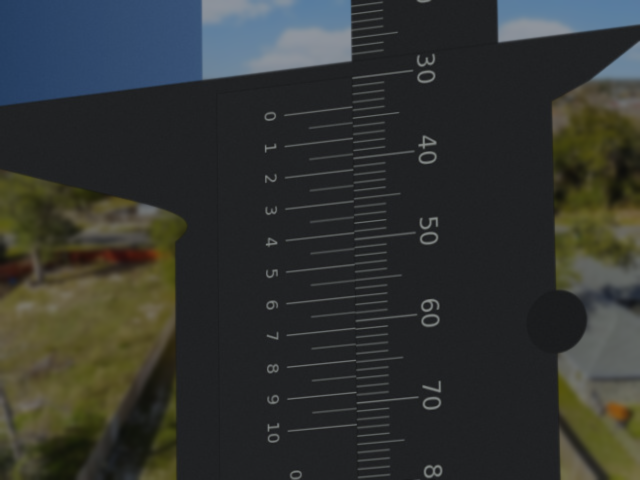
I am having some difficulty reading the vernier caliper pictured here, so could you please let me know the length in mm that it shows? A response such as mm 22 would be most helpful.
mm 33.6
